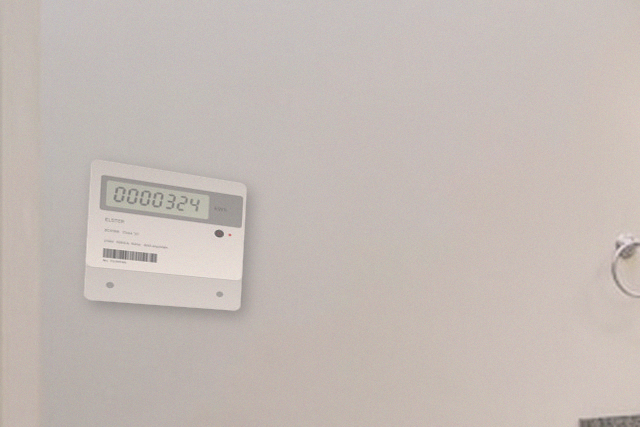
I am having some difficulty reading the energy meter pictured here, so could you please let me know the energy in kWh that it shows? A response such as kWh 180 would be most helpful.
kWh 324
